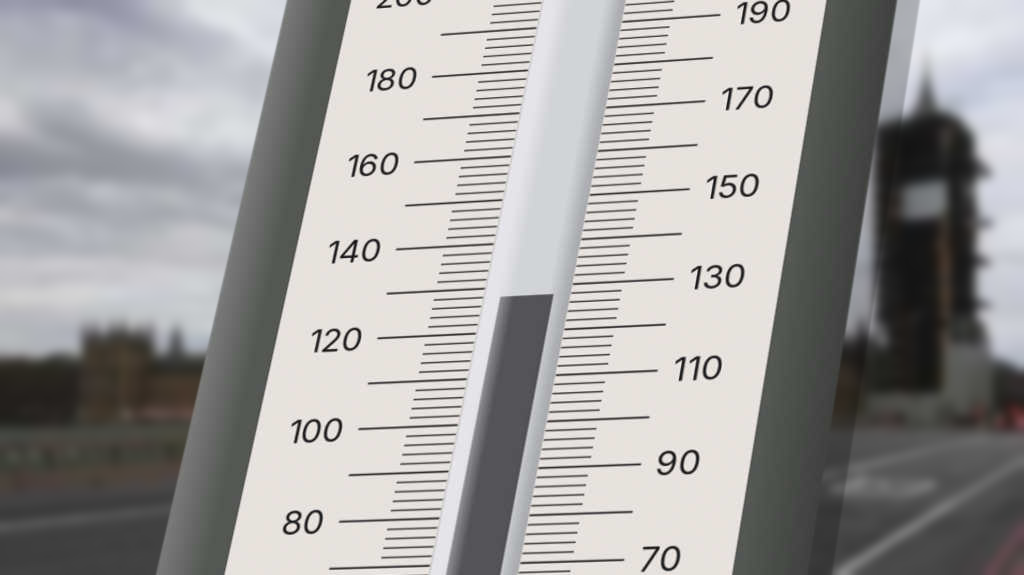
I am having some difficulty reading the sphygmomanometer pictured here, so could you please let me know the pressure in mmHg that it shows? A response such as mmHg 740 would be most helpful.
mmHg 128
